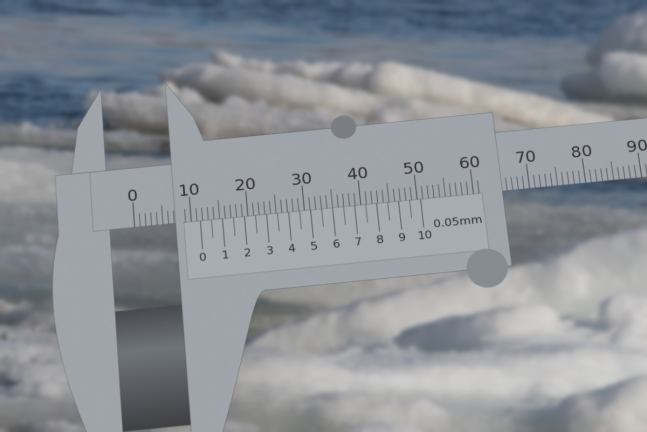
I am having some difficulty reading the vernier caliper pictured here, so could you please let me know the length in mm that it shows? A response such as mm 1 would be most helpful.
mm 11.6
